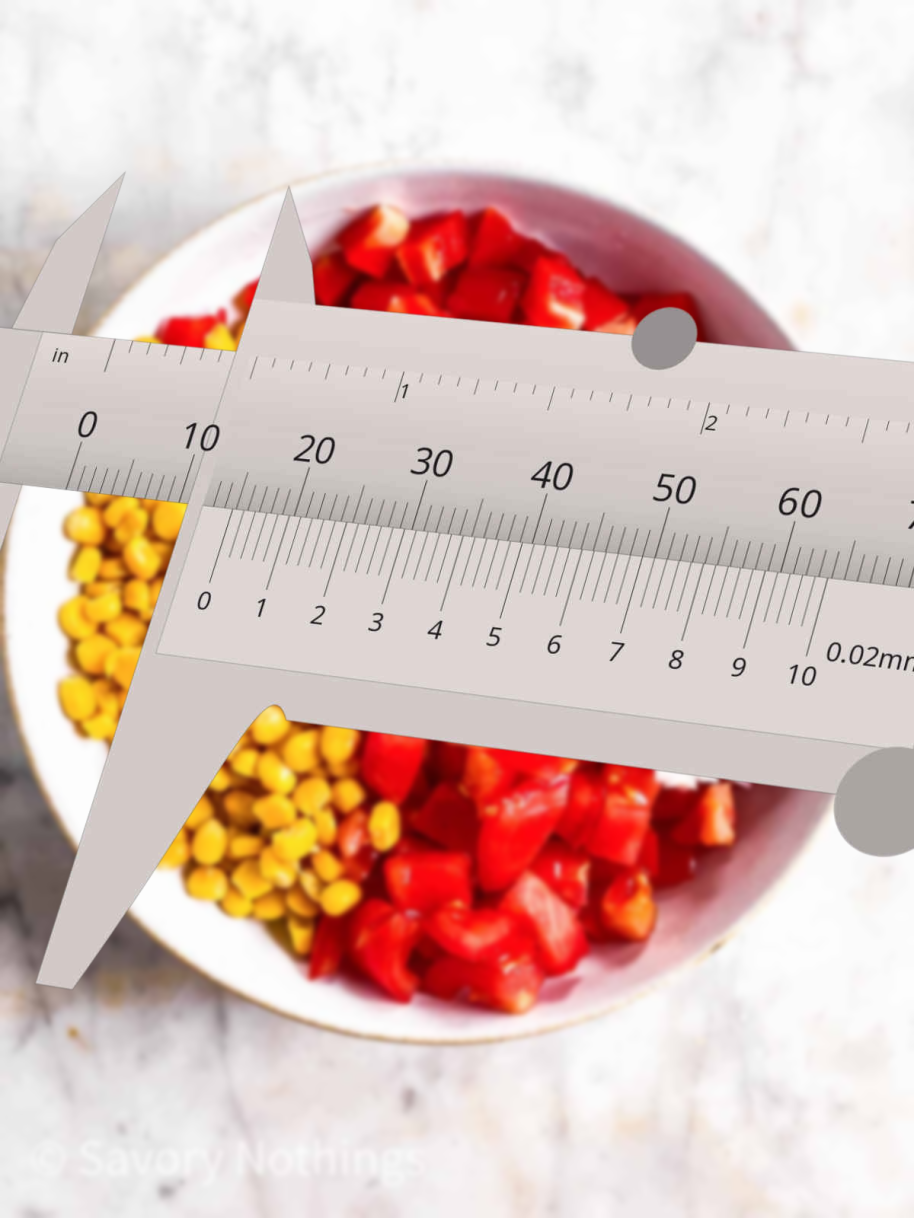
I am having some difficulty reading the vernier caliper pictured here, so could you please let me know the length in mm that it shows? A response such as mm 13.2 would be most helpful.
mm 14.7
